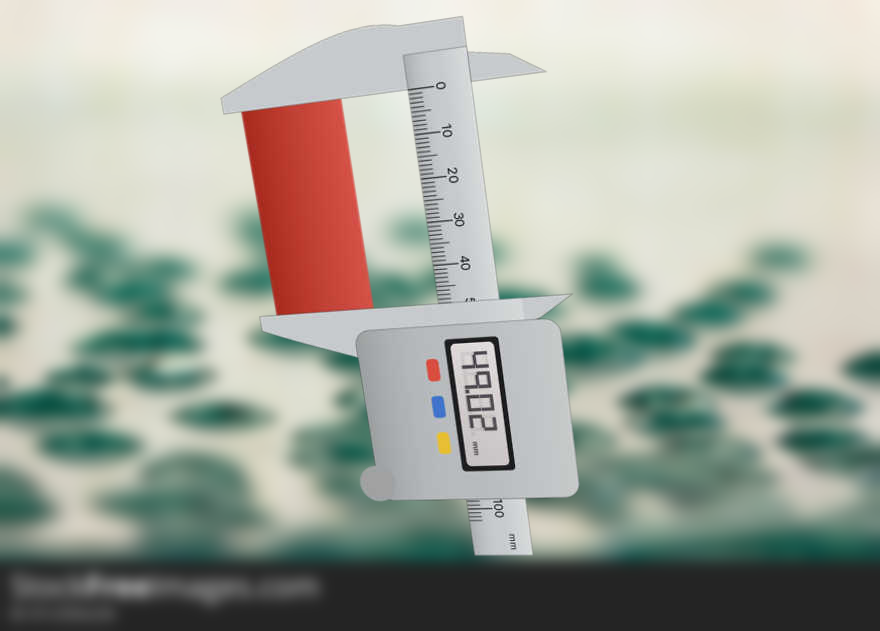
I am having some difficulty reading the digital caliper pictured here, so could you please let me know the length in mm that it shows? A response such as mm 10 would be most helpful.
mm 49.02
